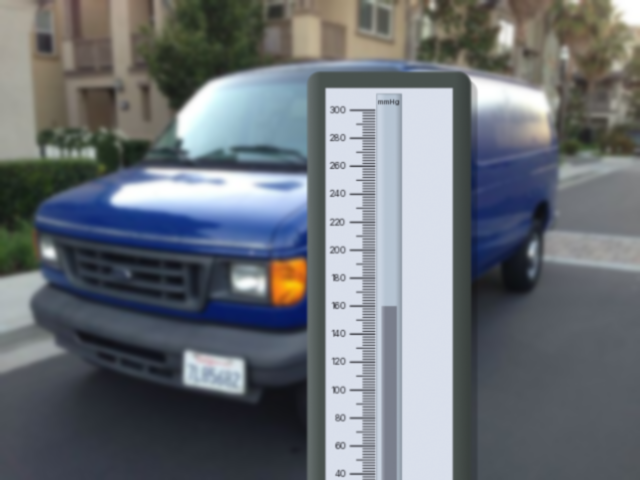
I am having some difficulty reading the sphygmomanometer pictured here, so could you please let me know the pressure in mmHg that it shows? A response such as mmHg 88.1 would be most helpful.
mmHg 160
